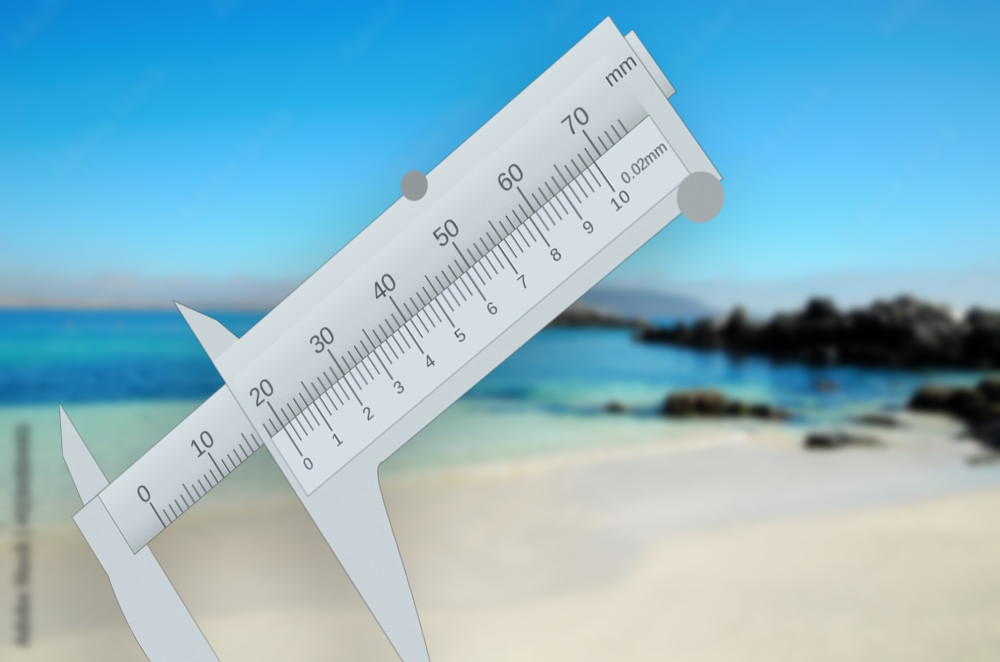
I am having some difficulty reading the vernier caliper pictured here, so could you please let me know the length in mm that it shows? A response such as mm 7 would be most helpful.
mm 20.0
